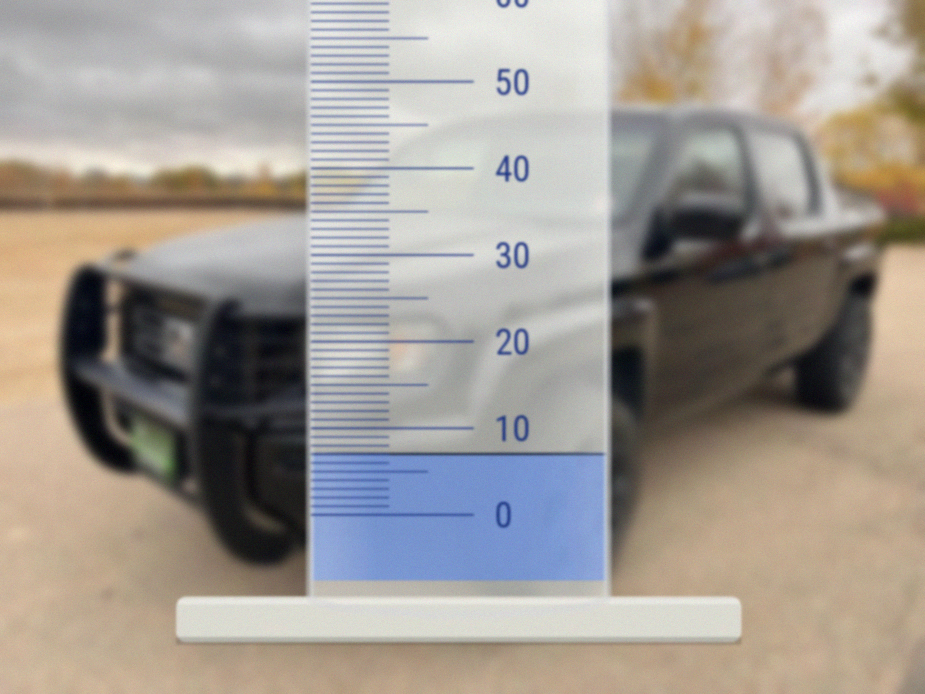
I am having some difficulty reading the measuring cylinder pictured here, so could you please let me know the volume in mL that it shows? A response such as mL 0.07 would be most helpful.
mL 7
